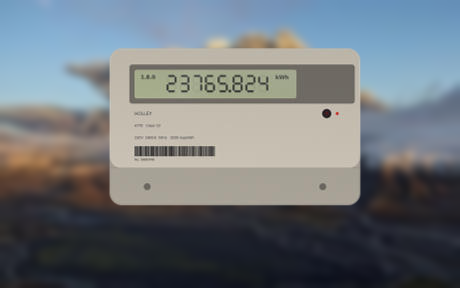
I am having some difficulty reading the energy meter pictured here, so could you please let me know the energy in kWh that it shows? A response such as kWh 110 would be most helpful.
kWh 23765.824
